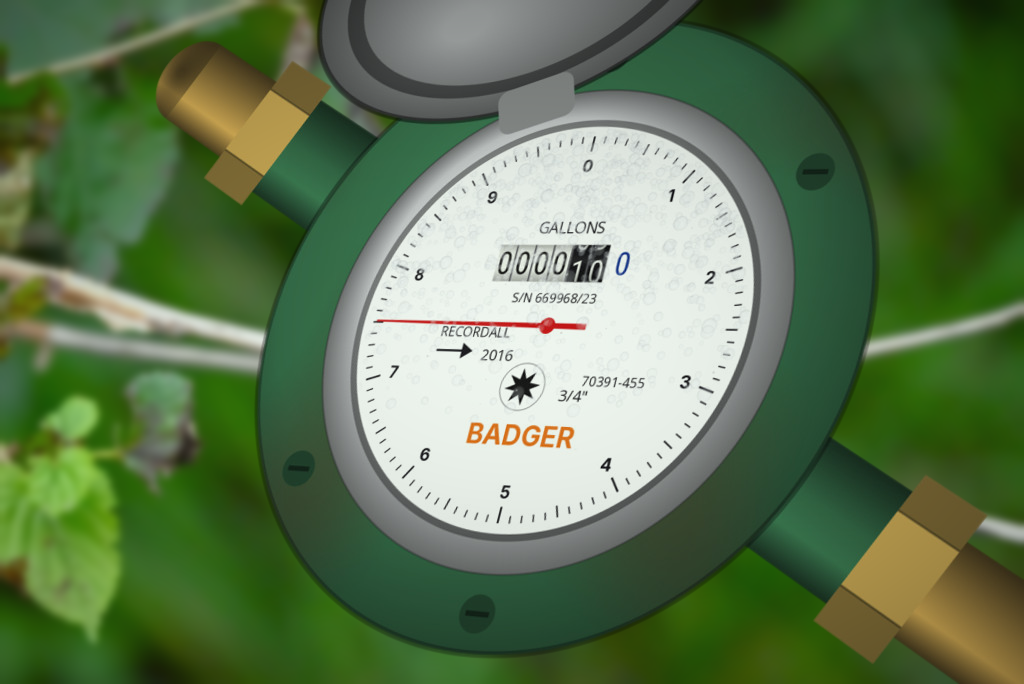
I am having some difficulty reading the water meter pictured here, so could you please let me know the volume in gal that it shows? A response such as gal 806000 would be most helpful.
gal 97.5
